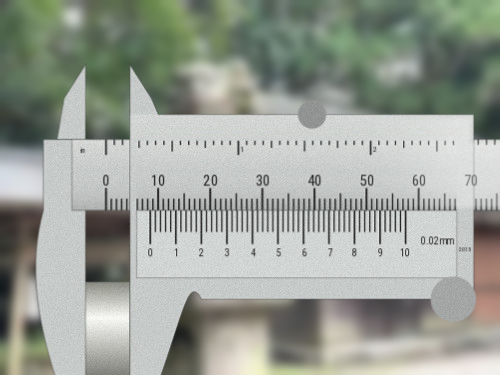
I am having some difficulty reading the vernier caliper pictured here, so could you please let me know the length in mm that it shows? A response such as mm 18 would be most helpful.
mm 8.5
